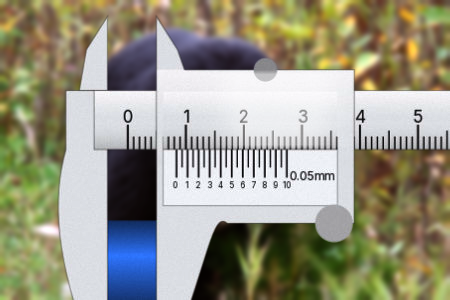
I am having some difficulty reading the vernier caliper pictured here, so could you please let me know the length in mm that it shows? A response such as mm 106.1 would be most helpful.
mm 8.4
